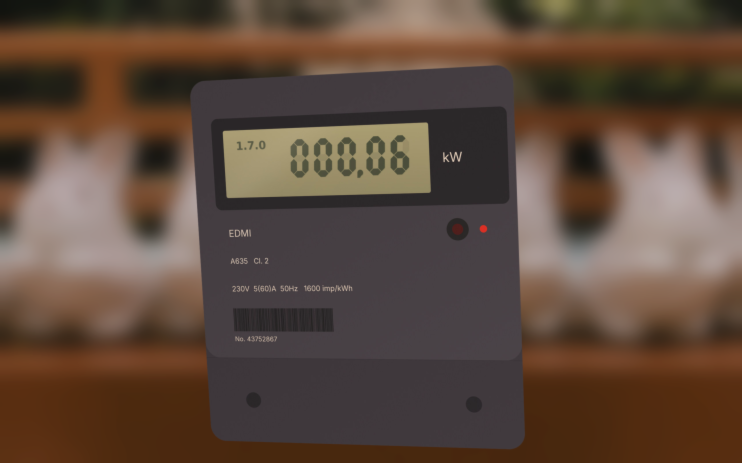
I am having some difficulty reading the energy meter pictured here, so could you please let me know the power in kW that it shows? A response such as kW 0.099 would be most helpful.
kW 0.06
